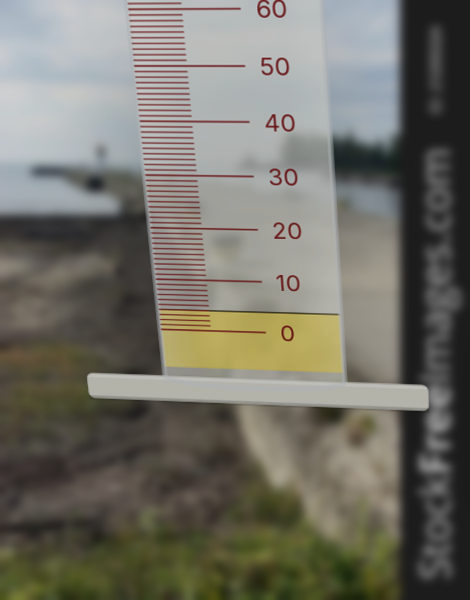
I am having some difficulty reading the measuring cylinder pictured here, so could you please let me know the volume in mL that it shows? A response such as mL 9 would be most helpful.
mL 4
